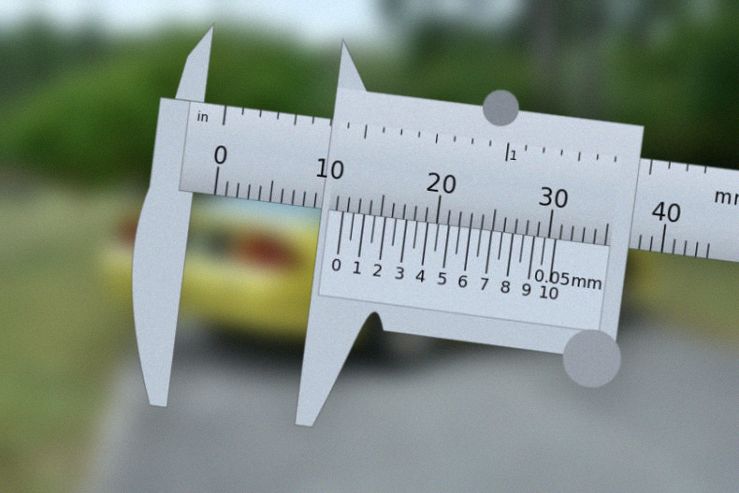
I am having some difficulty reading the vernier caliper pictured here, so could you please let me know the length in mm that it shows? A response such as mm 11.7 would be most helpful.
mm 11.6
